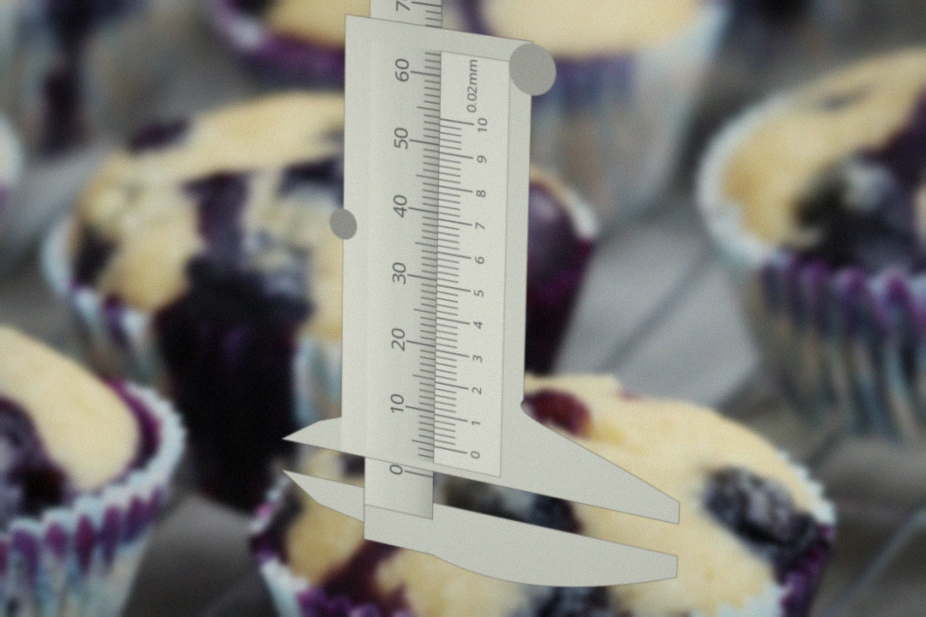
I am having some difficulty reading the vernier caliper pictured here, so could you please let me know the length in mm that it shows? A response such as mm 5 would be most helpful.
mm 4.8
